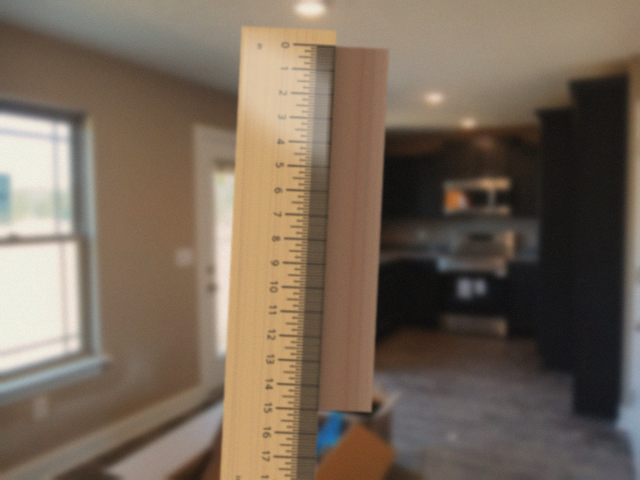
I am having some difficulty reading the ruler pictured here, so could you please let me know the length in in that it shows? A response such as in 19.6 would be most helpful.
in 15
